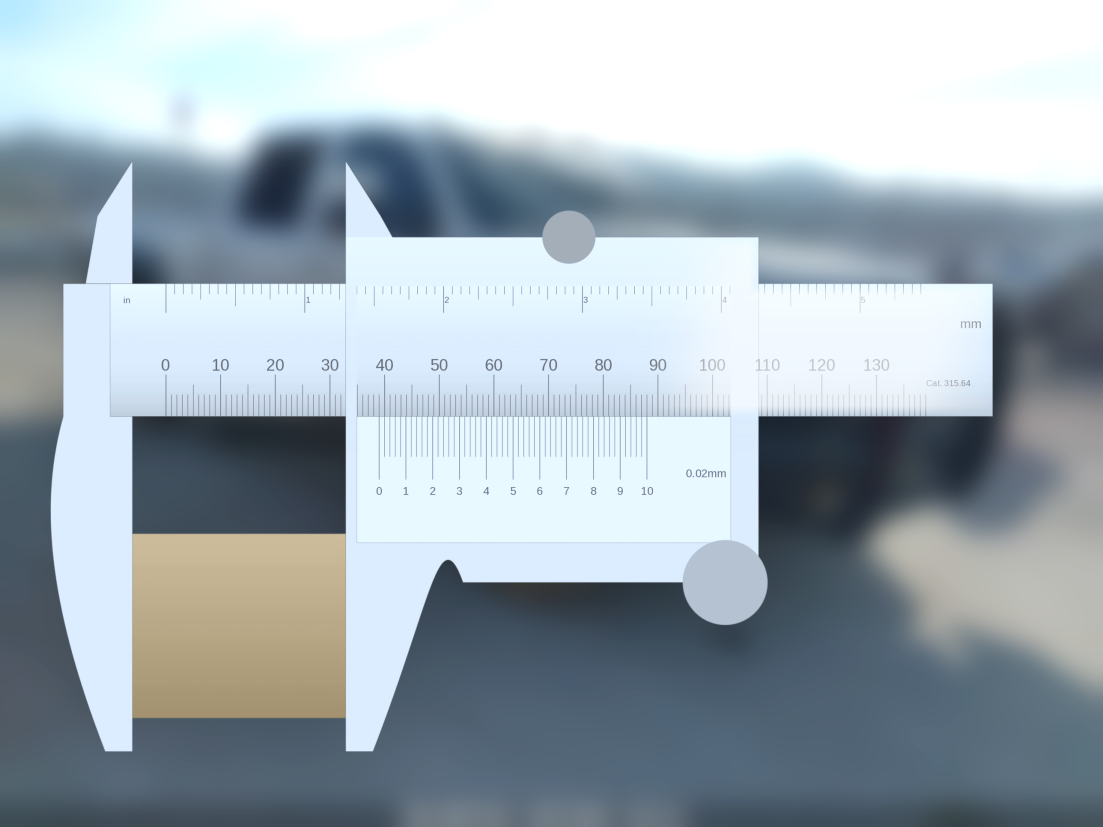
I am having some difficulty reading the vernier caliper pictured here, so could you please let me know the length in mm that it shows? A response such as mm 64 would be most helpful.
mm 39.0
